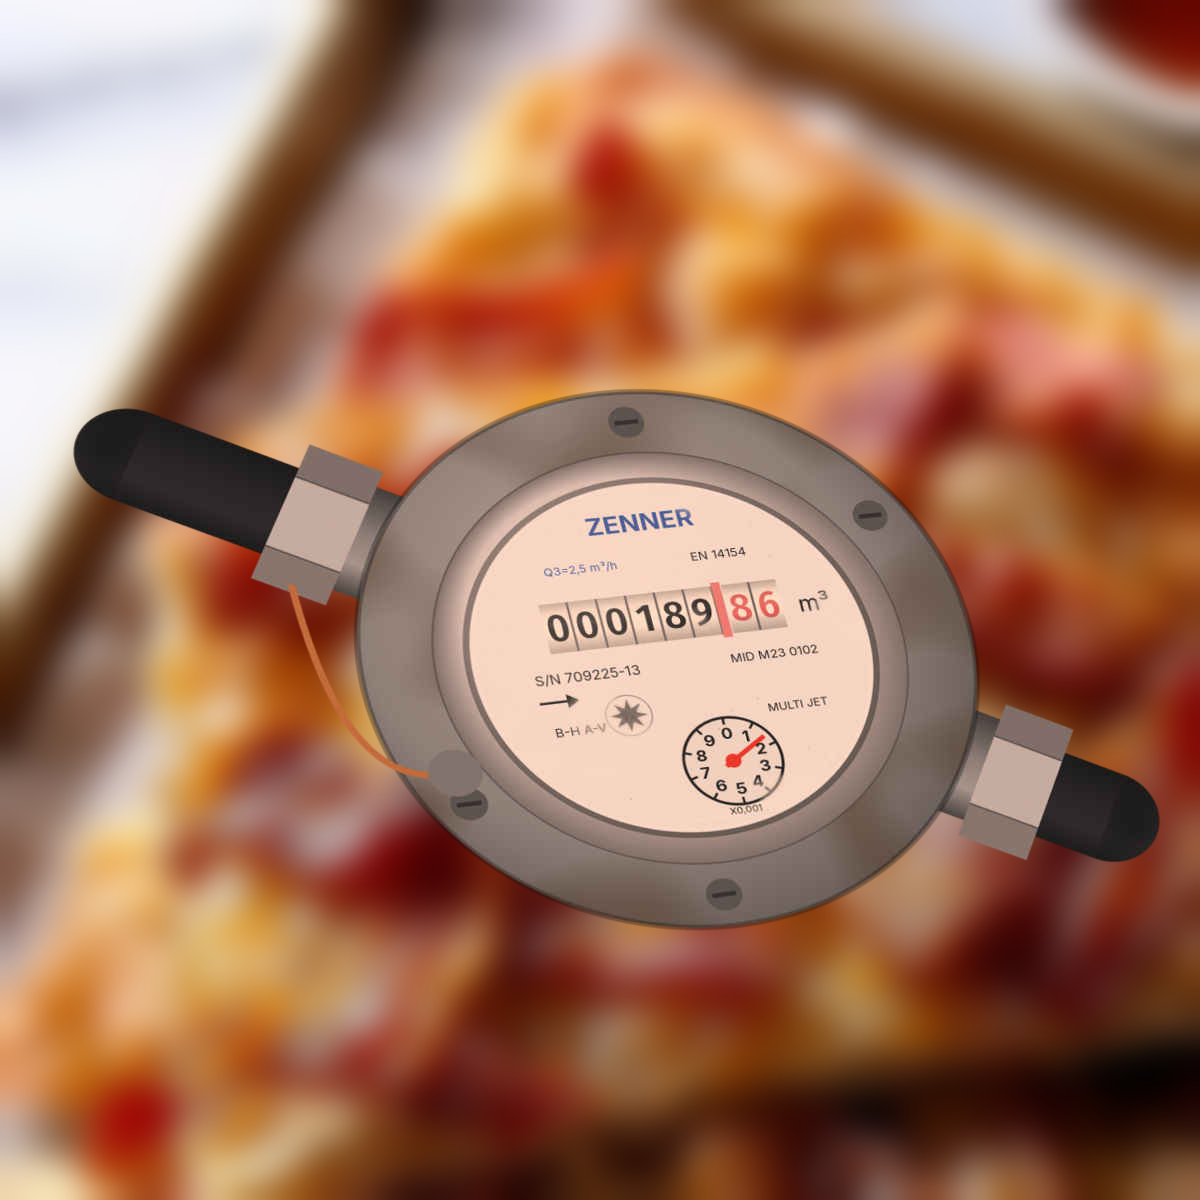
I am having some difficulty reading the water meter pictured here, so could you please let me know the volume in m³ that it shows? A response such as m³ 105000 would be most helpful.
m³ 189.861
